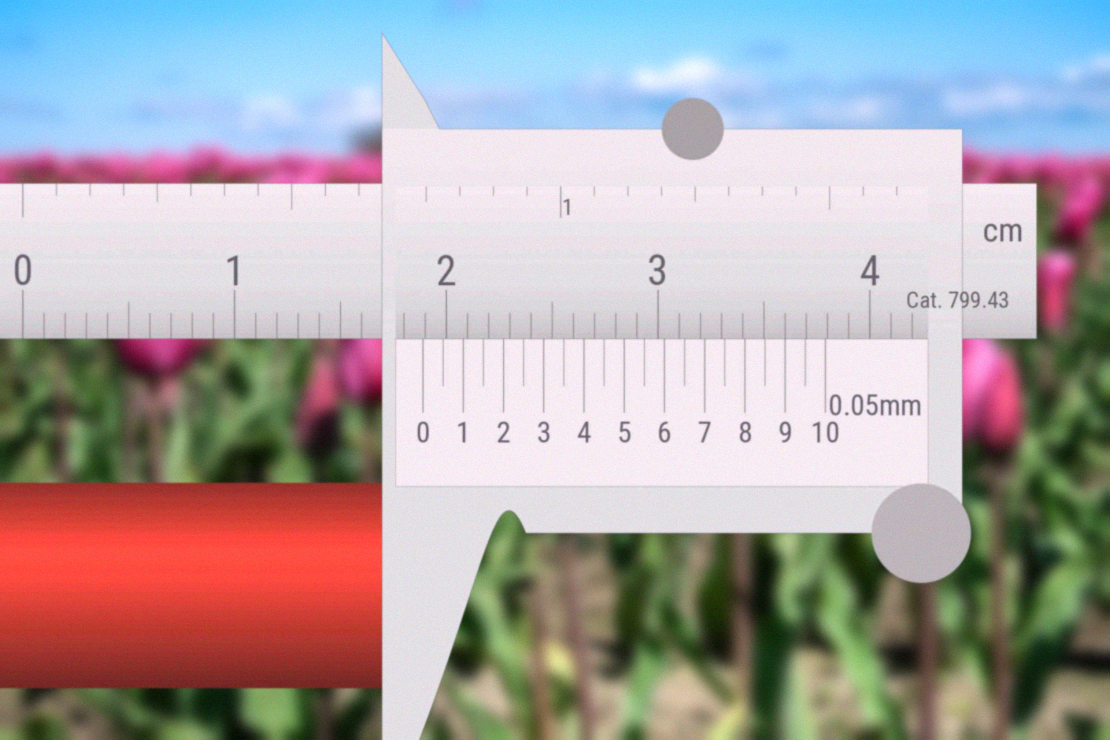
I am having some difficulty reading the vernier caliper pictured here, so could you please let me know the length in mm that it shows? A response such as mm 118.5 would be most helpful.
mm 18.9
